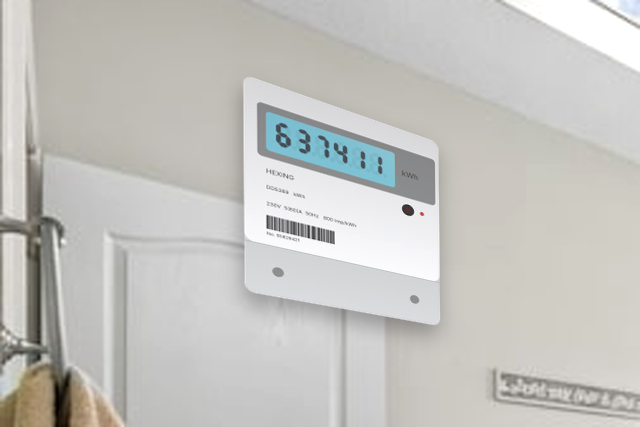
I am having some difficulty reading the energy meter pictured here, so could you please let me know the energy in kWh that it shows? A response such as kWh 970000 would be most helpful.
kWh 637411
